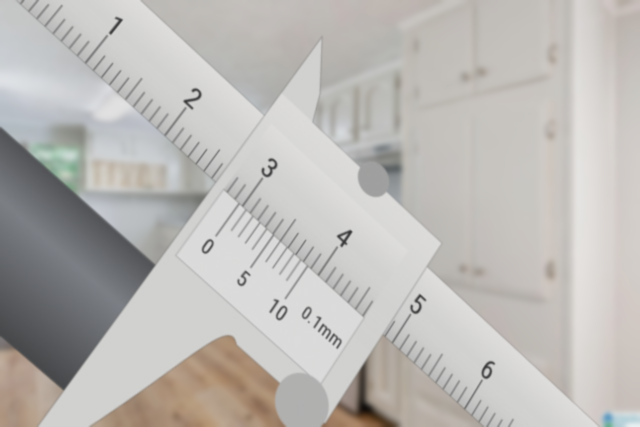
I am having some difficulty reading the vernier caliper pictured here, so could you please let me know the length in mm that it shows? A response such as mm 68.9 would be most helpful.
mm 29.6
